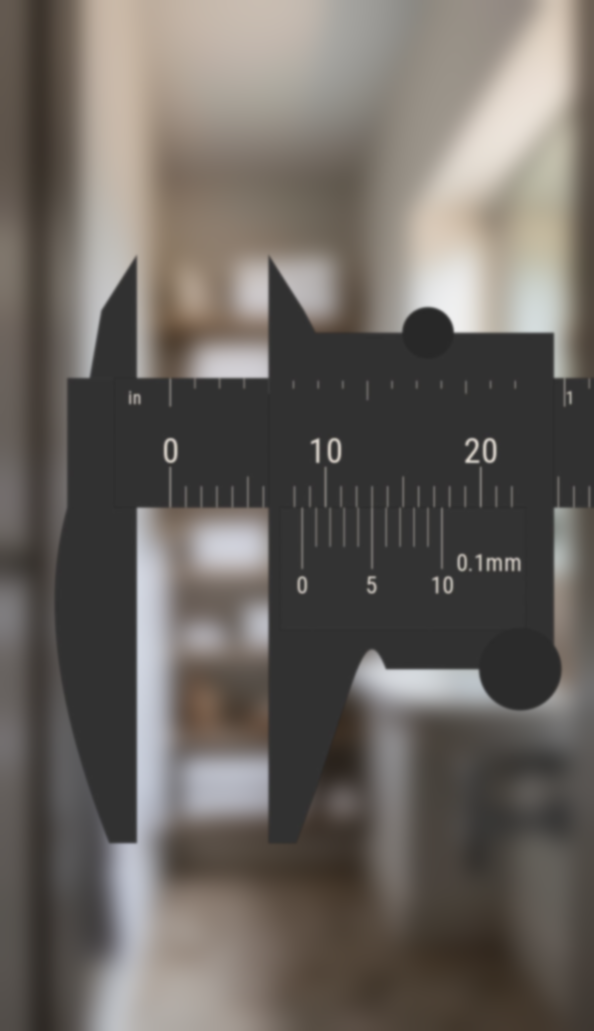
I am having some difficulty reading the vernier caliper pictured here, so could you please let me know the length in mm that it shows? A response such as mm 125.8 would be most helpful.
mm 8.5
